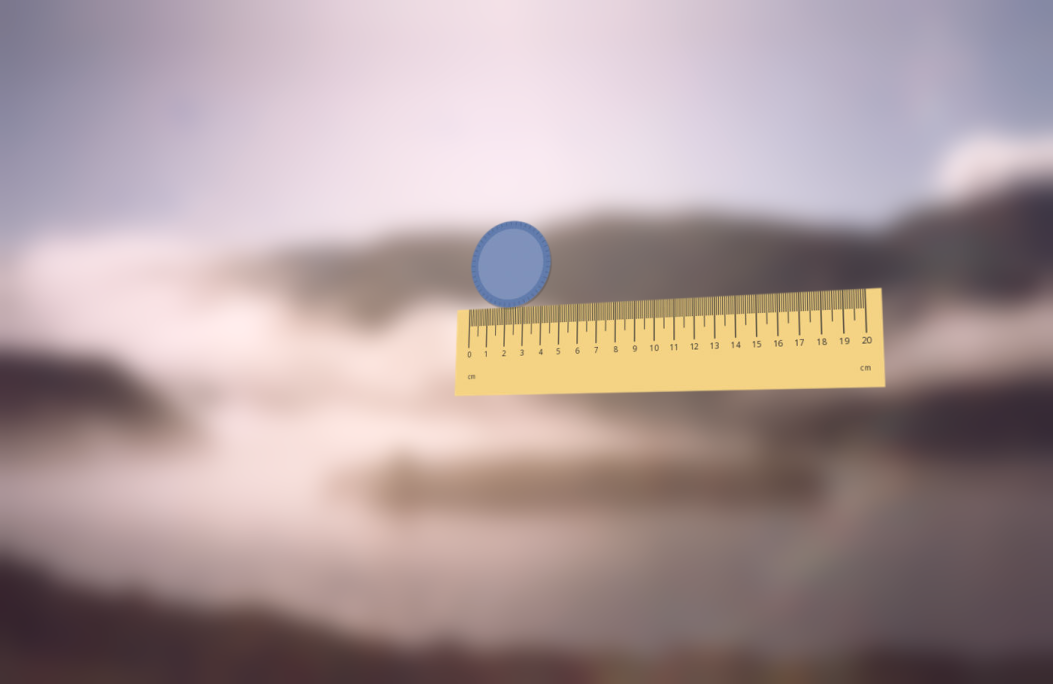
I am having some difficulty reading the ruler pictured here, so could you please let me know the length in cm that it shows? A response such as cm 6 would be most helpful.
cm 4.5
